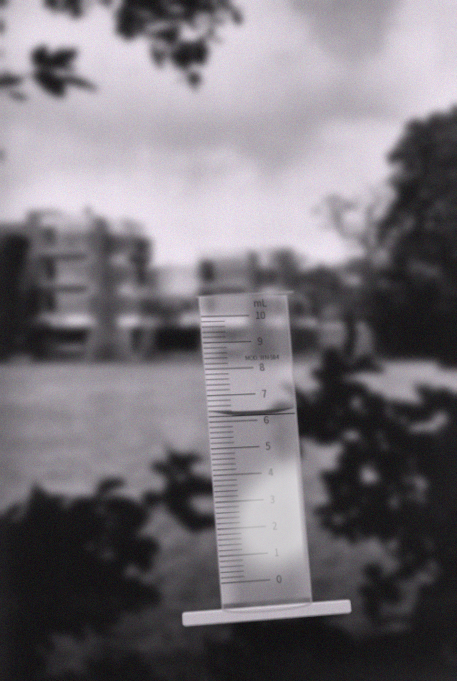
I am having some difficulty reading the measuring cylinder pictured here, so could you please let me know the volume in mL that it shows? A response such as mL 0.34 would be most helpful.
mL 6.2
